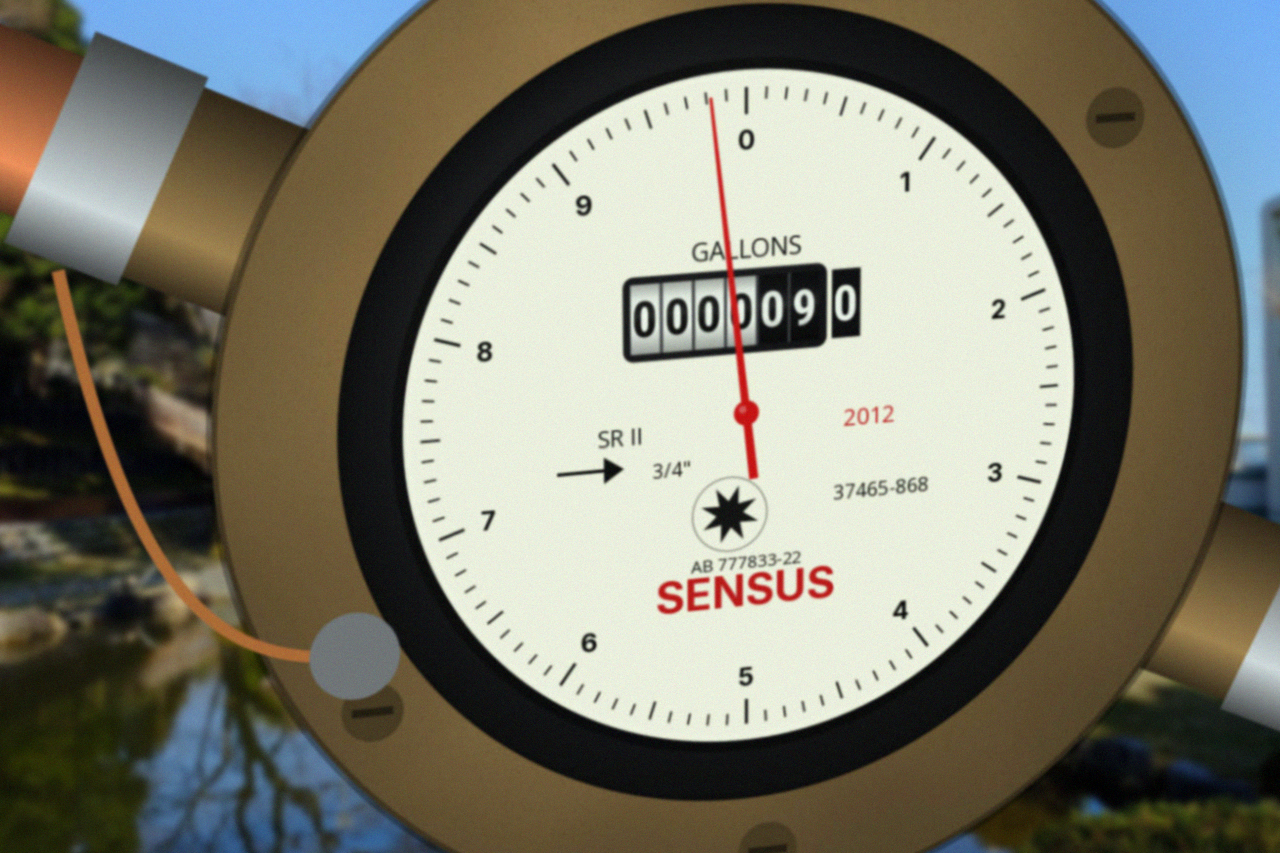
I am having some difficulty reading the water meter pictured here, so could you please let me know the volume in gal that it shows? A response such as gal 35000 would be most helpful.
gal 89.8
